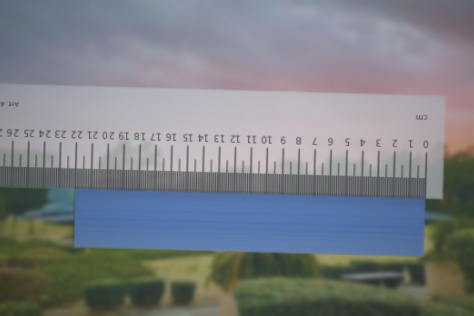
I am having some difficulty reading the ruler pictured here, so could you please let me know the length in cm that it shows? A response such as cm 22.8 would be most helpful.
cm 22
